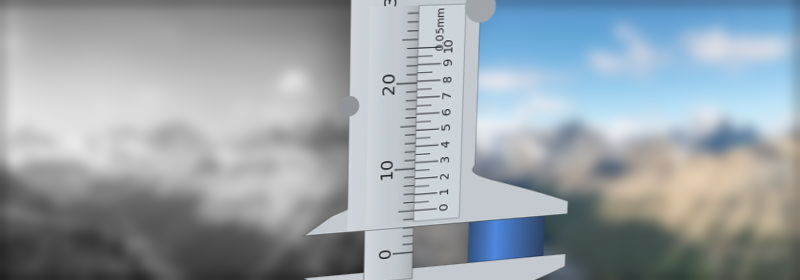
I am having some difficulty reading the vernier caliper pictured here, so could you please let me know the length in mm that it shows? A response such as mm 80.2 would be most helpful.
mm 5.0
